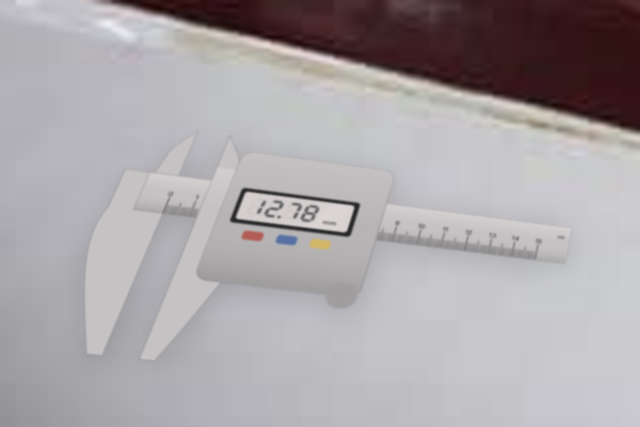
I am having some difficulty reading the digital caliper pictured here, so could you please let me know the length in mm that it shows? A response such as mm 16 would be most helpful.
mm 12.78
